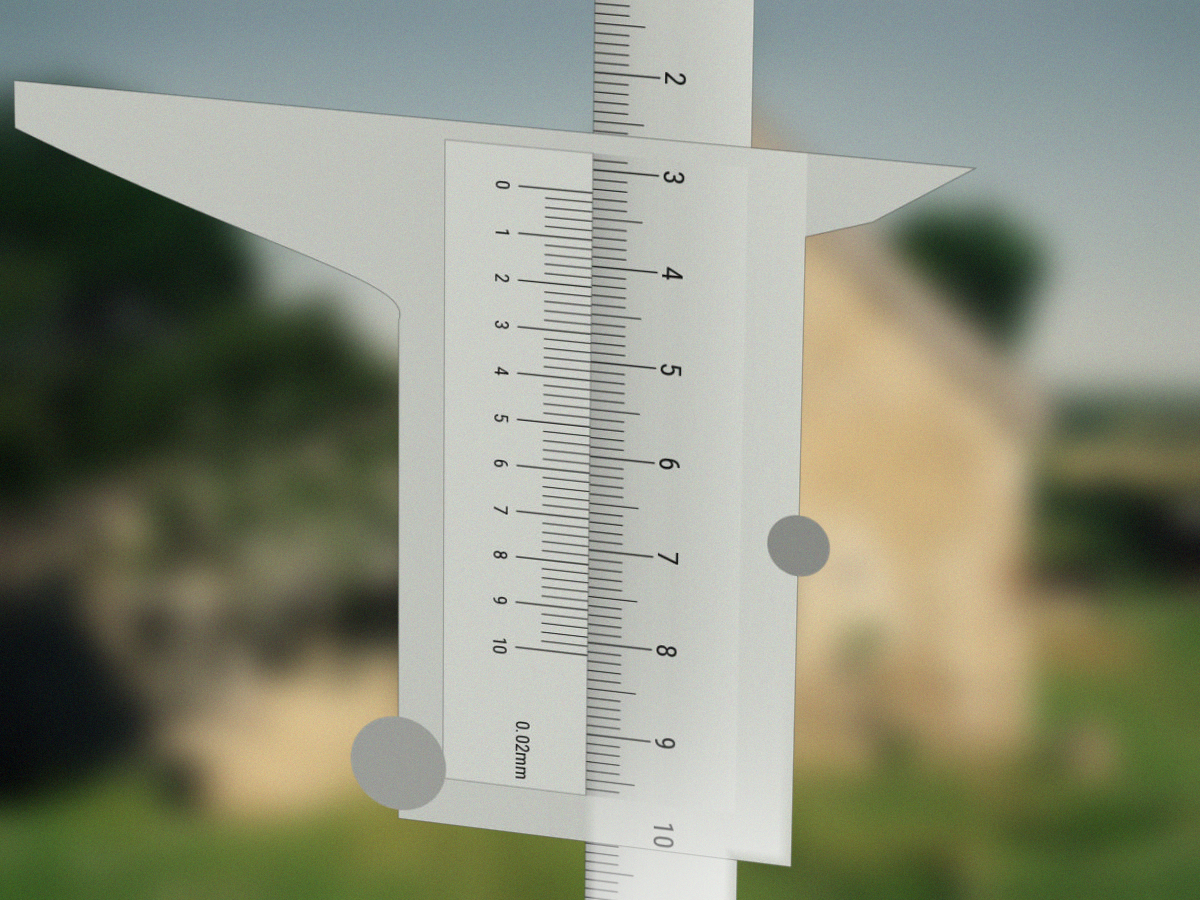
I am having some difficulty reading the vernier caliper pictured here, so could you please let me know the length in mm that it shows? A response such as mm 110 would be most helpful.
mm 32.4
